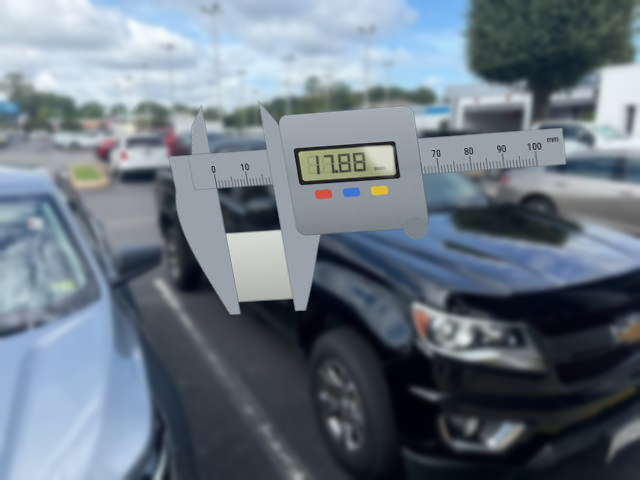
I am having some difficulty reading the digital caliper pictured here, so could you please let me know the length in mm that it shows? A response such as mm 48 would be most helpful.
mm 17.88
